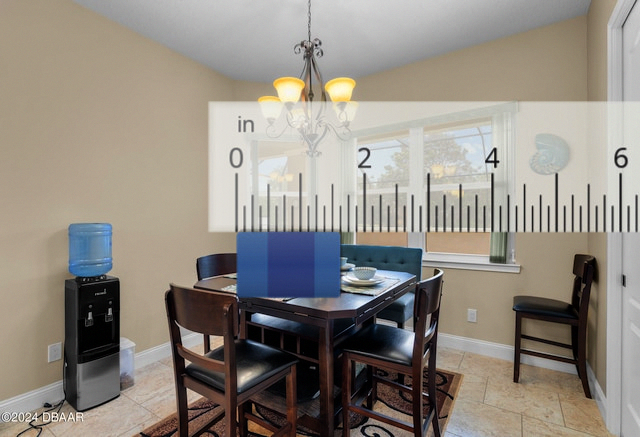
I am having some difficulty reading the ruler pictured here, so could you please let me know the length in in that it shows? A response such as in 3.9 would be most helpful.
in 1.625
